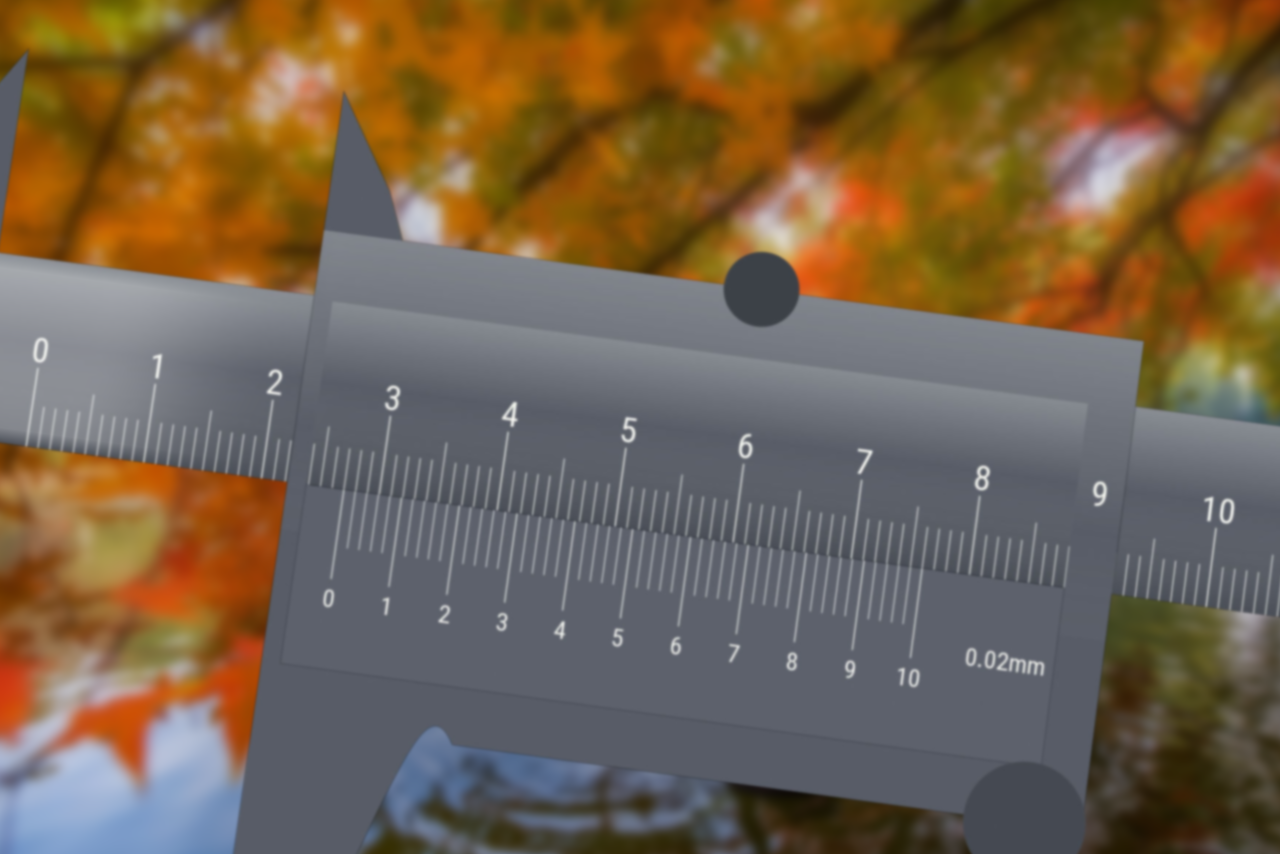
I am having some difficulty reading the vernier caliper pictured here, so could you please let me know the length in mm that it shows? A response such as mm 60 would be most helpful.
mm 27.0
